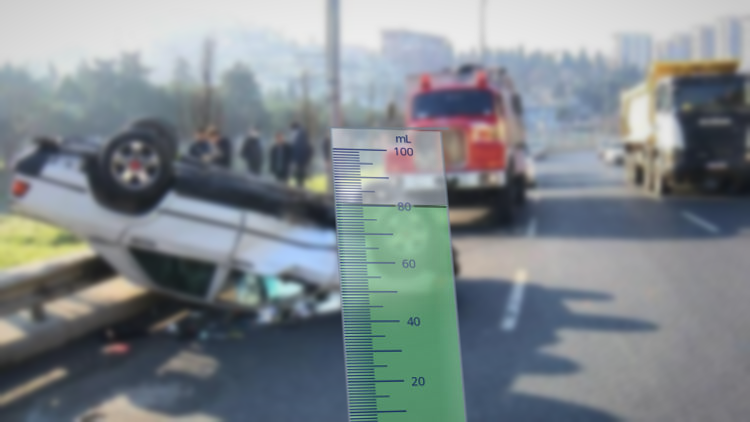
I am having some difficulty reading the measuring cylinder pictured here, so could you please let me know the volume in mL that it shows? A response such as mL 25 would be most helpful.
mL 80
